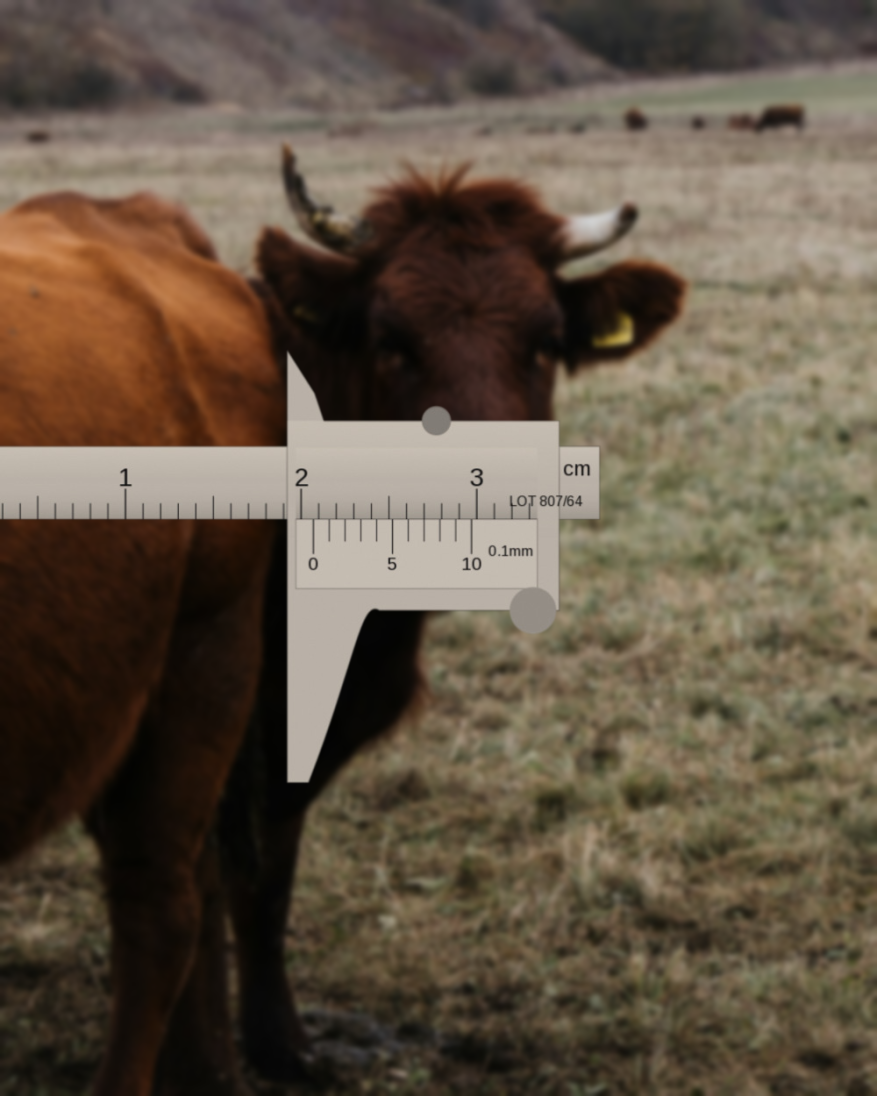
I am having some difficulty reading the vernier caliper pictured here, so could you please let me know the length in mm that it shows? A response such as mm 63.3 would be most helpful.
mm 20.7
